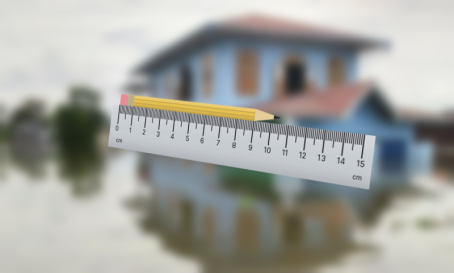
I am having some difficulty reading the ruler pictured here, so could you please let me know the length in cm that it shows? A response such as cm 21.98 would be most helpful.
cm 10.5
